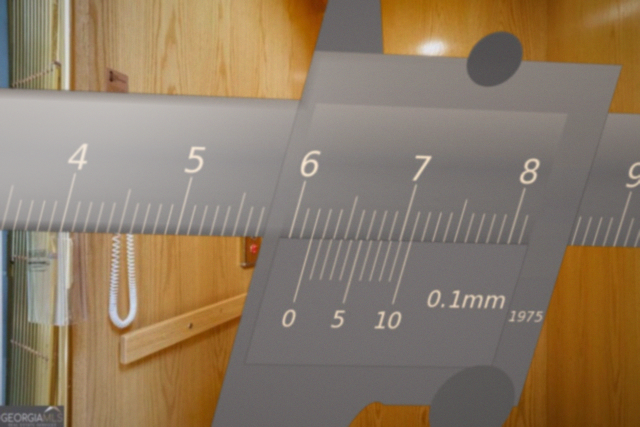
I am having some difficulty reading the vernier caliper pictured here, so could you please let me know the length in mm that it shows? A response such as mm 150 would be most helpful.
mm 62.0
